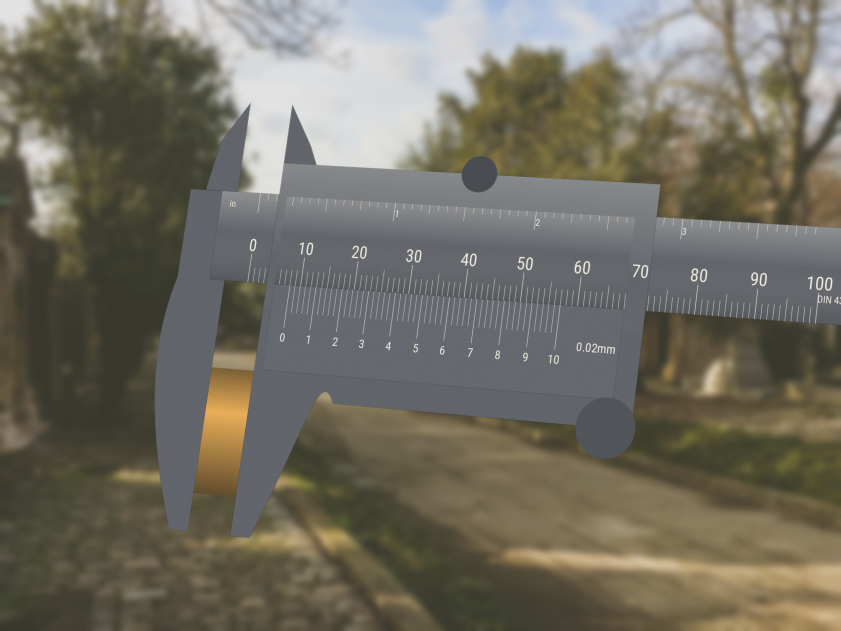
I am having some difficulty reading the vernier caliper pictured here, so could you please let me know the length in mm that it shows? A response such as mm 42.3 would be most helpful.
mm 8.0
